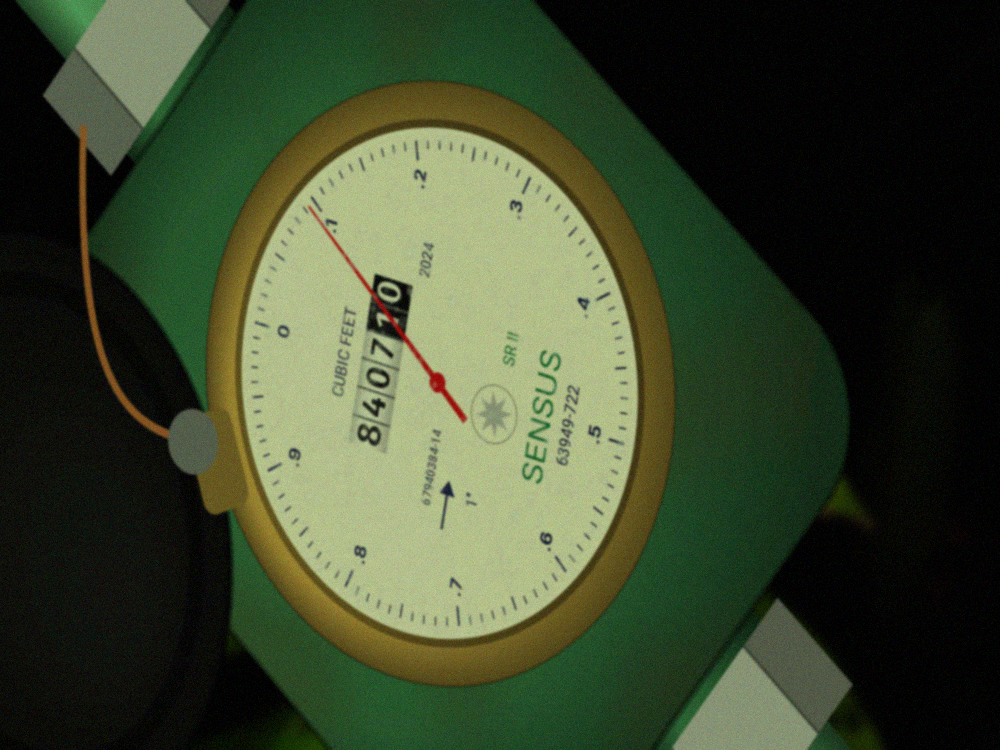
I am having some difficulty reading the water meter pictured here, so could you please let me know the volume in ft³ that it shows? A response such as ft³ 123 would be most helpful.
ft³ 840710.09
